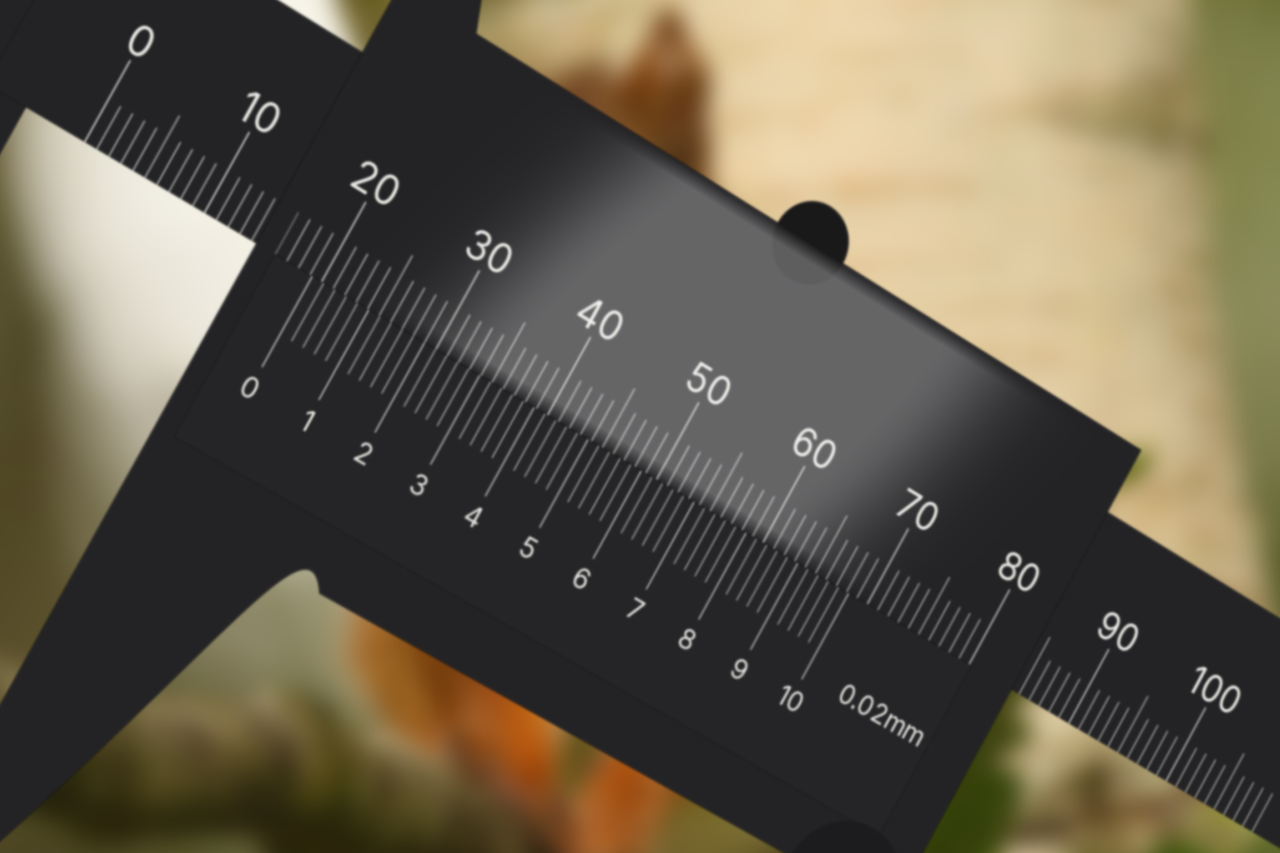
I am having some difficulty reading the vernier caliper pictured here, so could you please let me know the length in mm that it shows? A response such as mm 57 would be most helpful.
mm 19.2
